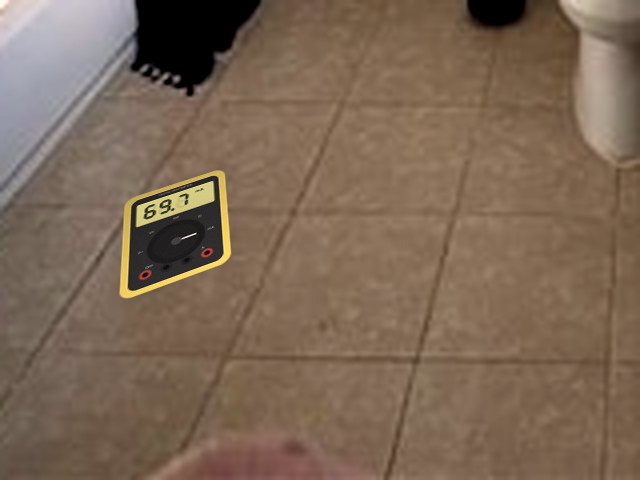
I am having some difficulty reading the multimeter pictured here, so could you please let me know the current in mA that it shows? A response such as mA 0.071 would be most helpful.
mA 69.7
